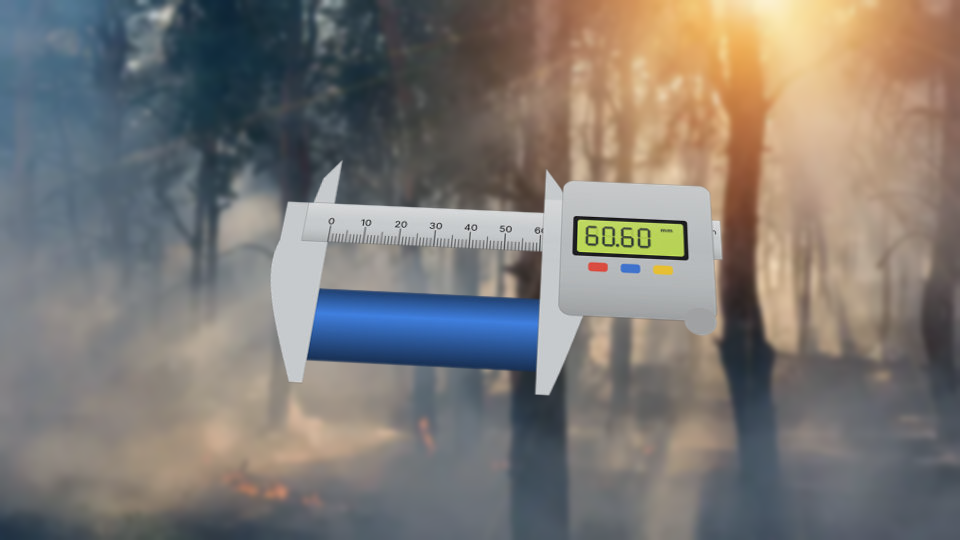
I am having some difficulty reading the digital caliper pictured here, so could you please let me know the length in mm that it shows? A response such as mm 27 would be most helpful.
mm 60.60
